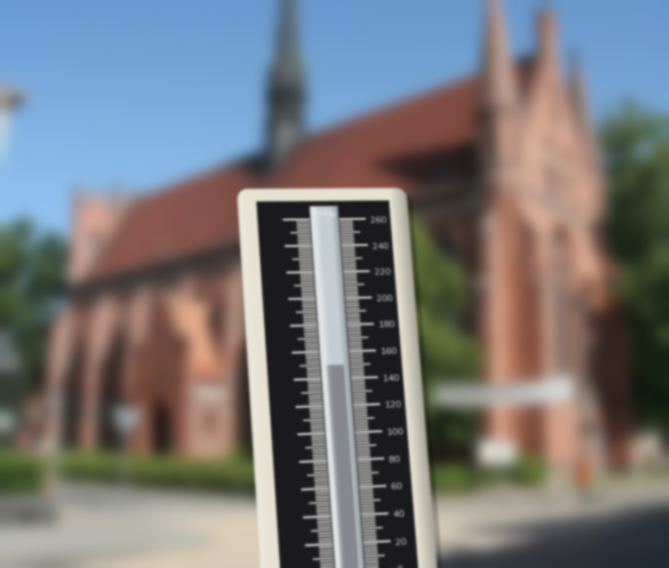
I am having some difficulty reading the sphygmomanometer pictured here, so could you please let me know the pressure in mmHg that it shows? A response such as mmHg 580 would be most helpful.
mmHg 150
